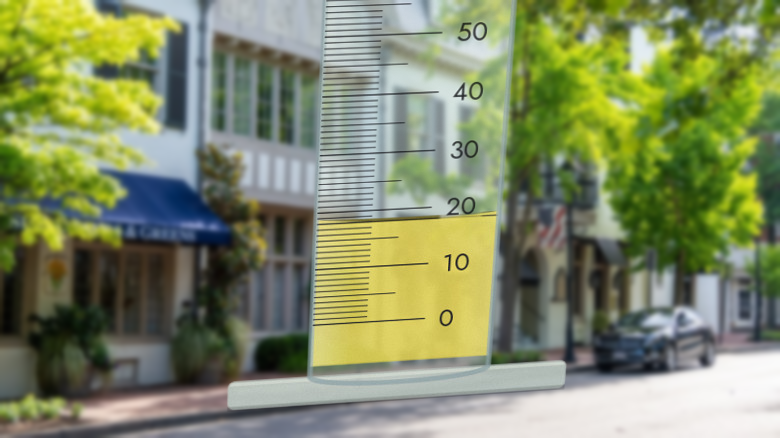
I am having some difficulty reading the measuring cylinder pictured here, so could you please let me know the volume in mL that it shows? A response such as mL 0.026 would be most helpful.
mL 18
